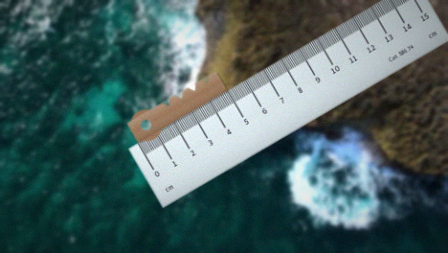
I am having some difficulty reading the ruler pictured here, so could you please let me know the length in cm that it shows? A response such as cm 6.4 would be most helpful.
cm 5
